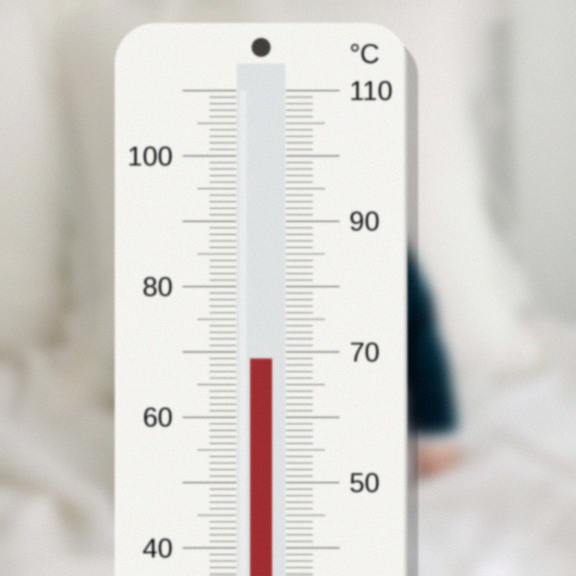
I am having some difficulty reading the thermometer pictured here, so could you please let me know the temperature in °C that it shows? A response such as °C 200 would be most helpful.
°C 69
